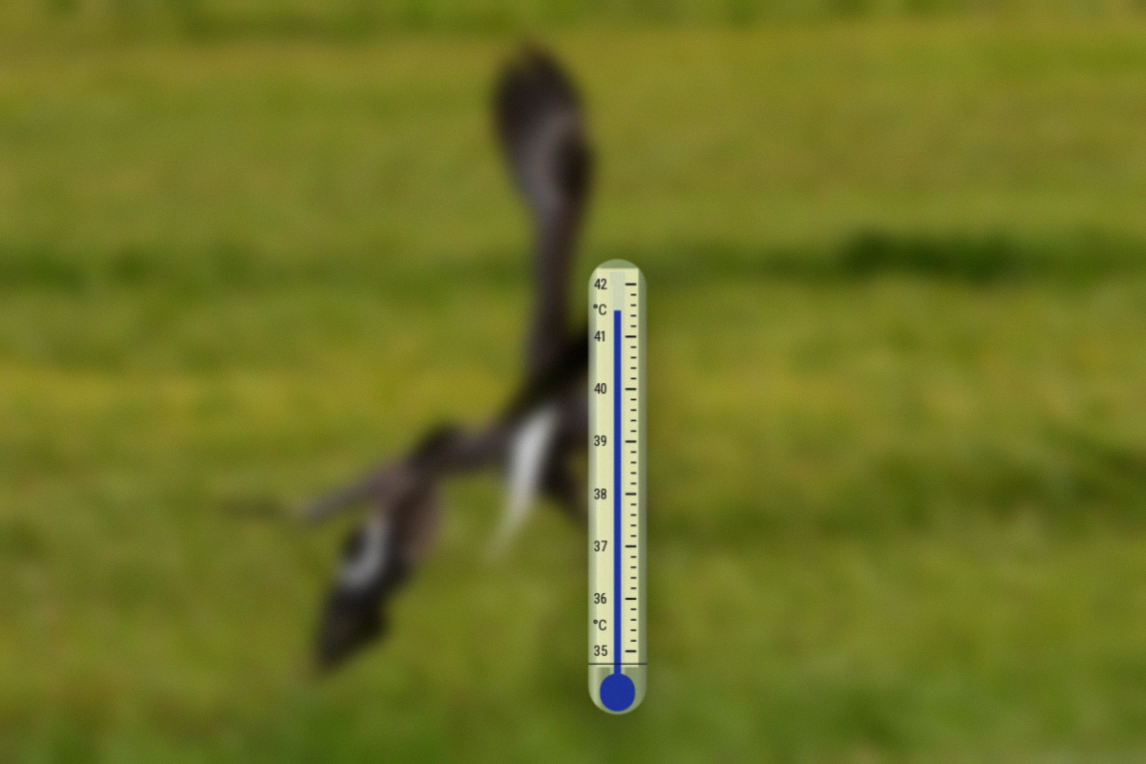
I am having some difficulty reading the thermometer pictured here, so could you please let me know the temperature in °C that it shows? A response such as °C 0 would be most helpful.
°C 41.5
